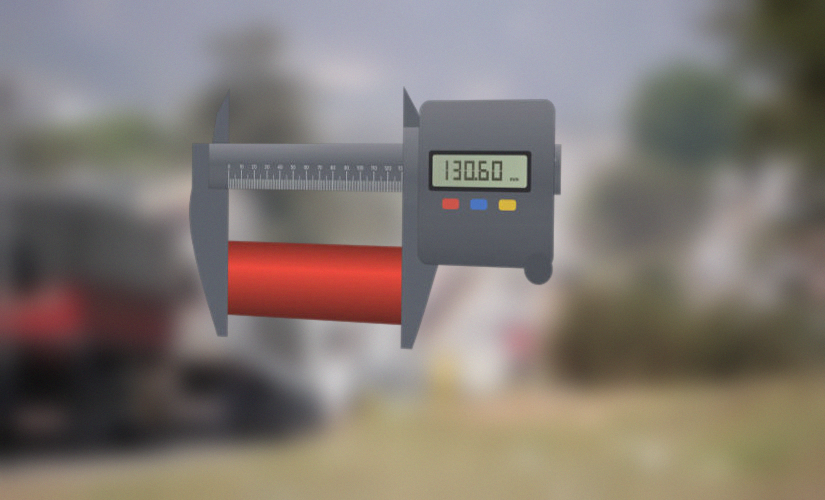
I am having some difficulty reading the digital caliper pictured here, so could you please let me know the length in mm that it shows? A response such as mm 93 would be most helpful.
mm 130.60
